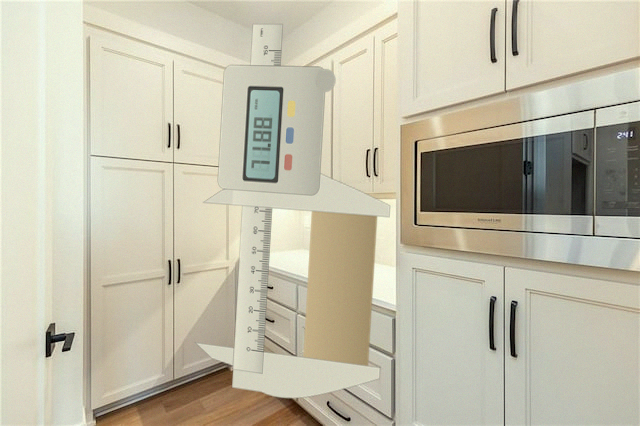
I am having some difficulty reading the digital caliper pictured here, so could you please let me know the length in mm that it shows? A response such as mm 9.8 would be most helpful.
mm 71.88
